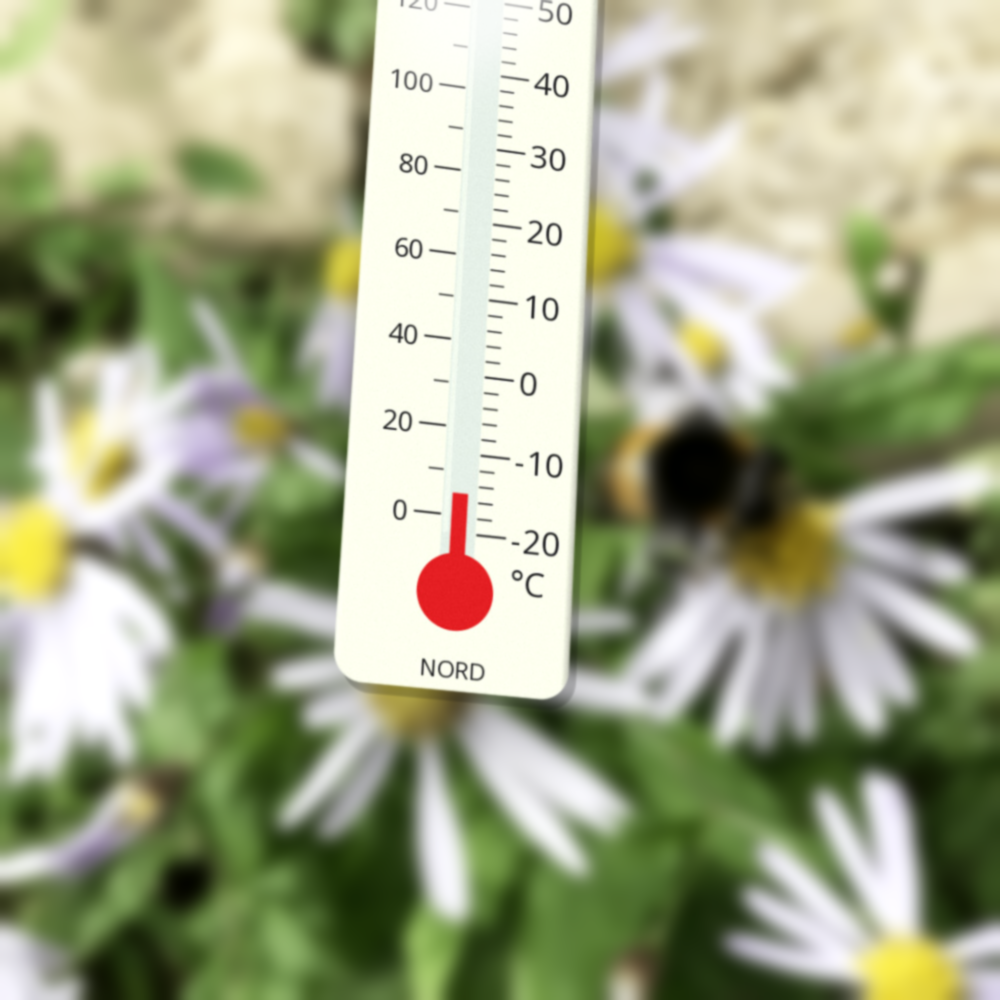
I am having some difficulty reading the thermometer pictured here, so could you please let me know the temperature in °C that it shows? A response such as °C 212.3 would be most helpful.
°C -15
